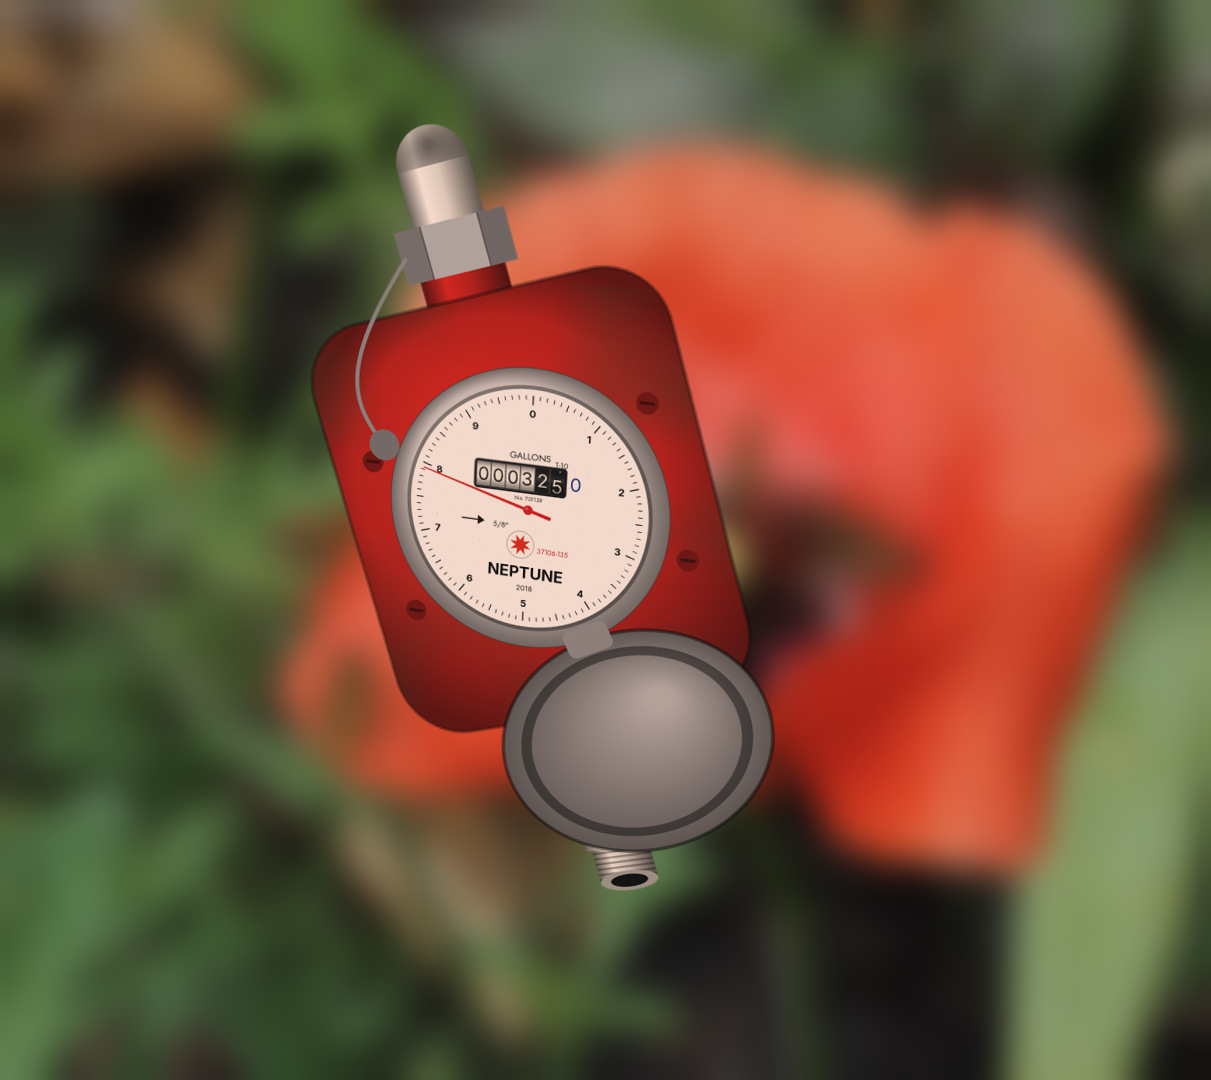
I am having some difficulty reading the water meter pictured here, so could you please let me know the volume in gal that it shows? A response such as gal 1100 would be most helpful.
gal 3247.9
